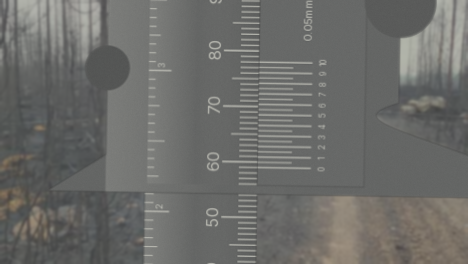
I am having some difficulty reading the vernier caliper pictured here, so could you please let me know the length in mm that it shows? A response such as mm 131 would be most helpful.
mm 59.0
